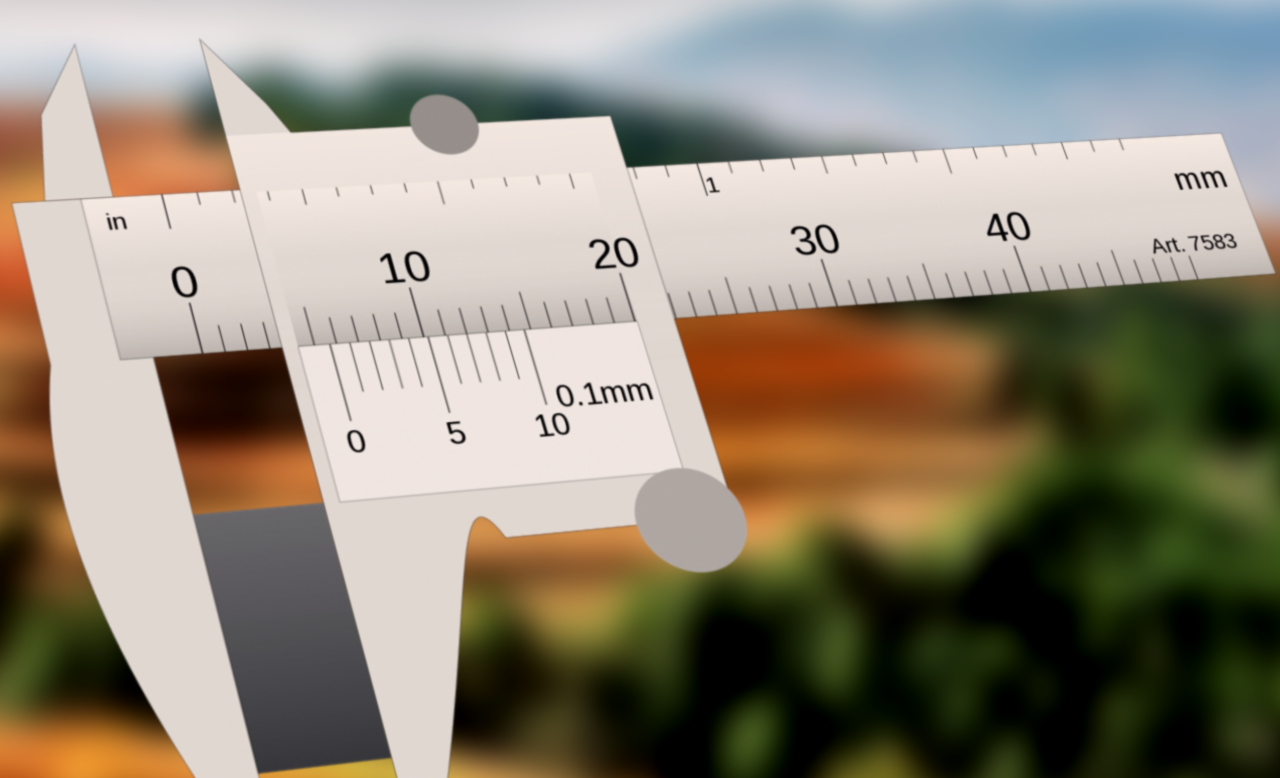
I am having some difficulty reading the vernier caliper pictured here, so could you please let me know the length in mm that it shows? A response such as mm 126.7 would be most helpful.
mm 5.7
